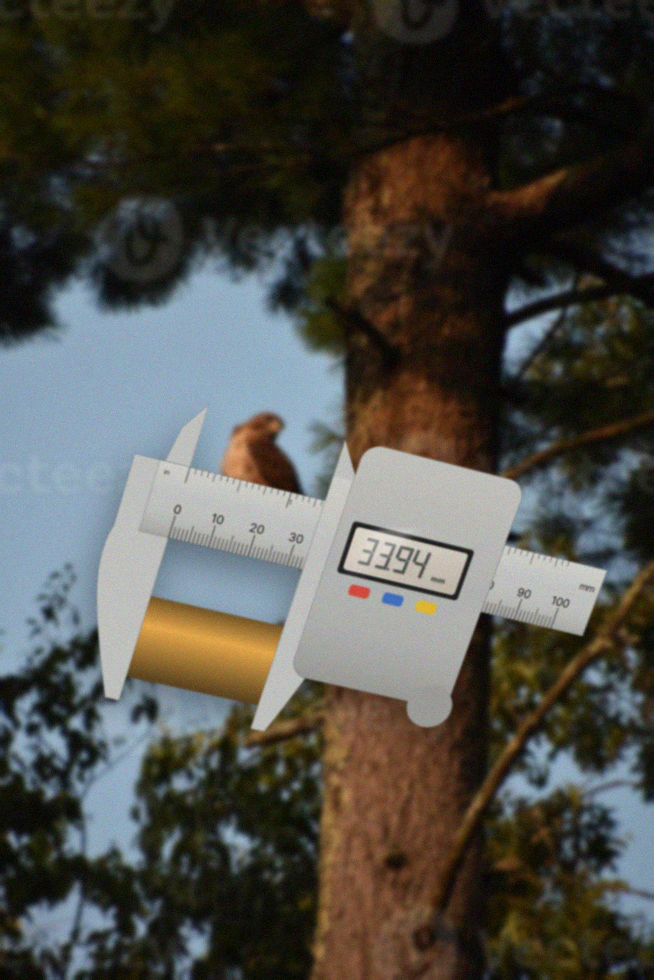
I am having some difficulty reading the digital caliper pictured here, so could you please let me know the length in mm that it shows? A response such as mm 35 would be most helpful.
mm 33.94
